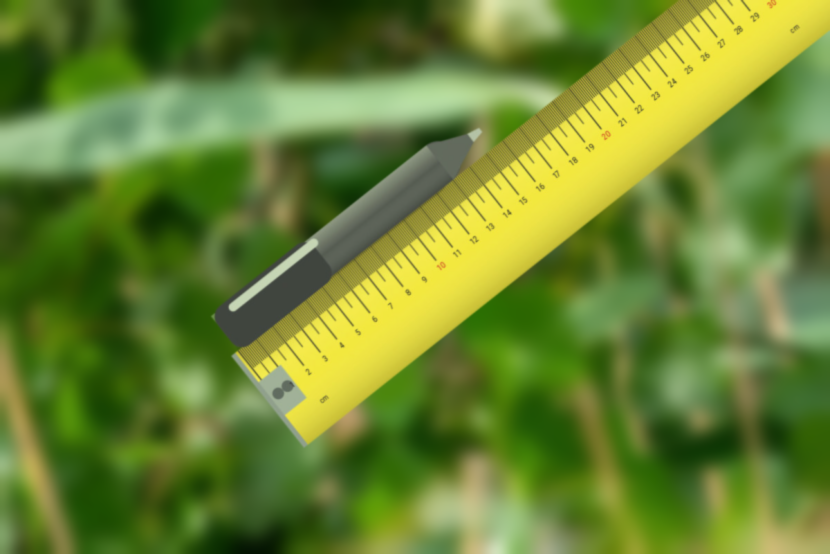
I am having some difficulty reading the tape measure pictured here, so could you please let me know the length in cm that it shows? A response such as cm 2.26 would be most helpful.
cm 15.5
